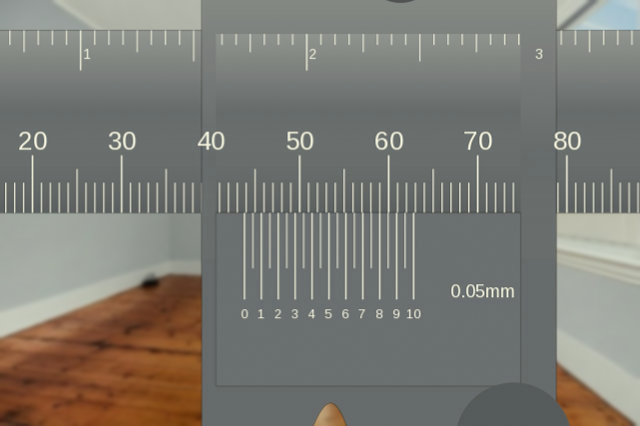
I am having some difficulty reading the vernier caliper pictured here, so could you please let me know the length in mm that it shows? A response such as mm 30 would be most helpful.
mm 43.8
